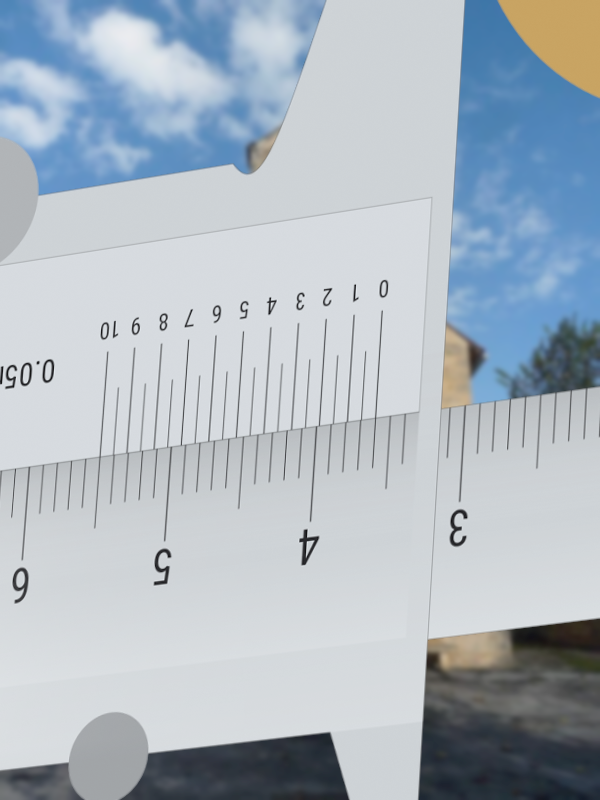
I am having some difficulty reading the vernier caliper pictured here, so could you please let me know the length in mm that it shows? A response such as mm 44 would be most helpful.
mm 36.0
